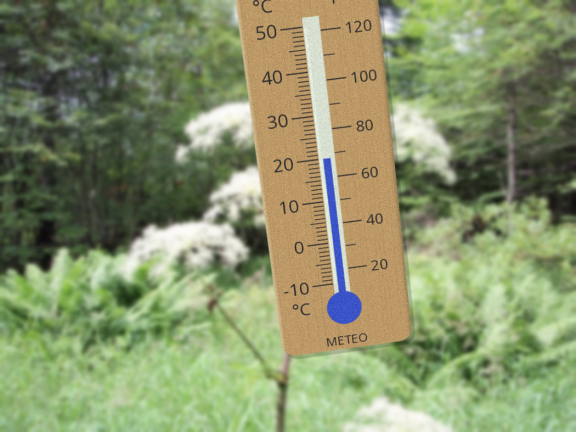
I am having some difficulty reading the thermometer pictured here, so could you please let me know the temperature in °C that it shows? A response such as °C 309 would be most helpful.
°C 20
